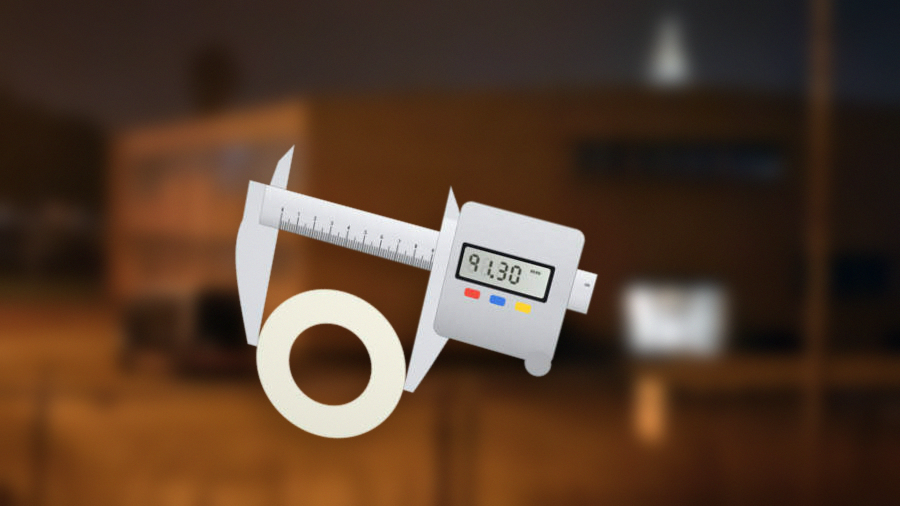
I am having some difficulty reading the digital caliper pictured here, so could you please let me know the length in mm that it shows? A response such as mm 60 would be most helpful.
mm 91.30
